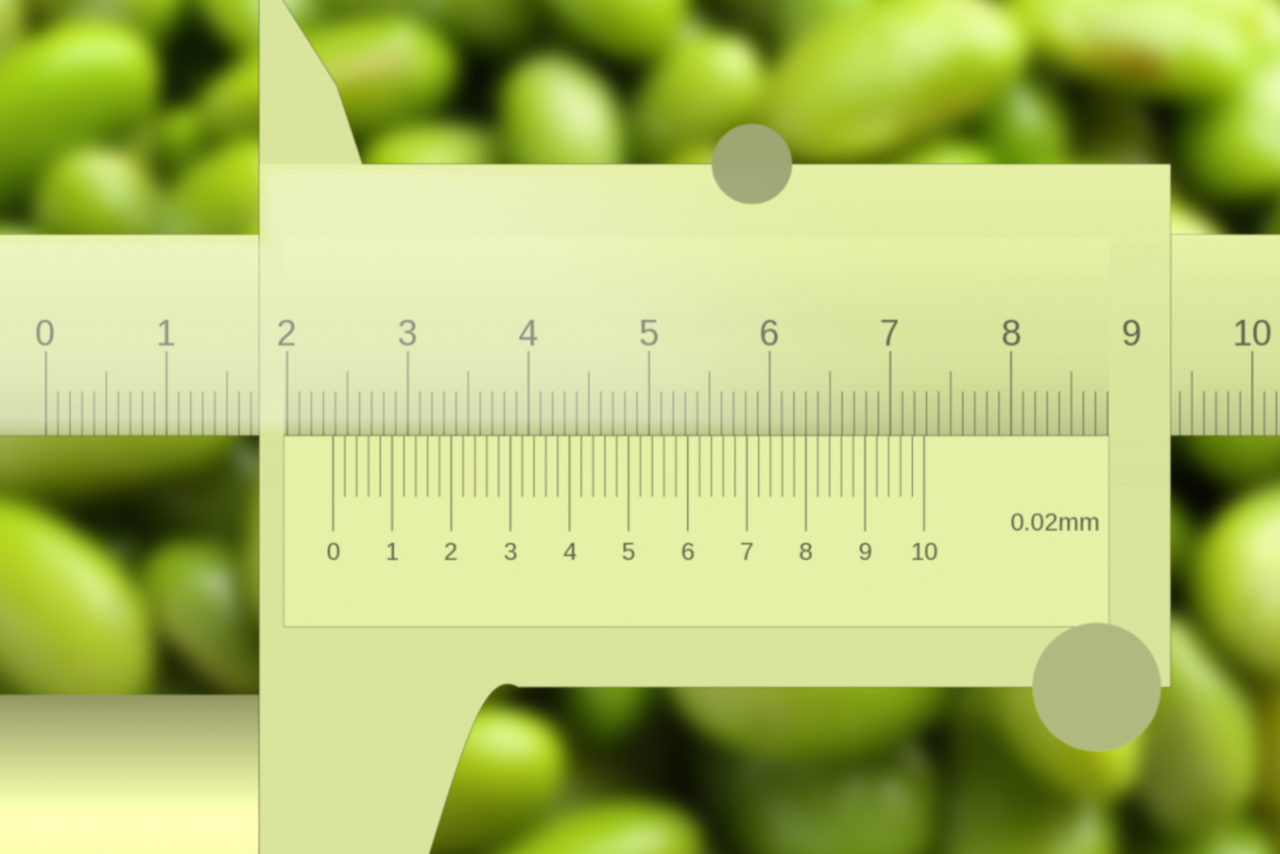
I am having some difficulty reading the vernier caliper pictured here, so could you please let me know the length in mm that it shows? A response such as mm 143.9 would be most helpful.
mm 23.8
